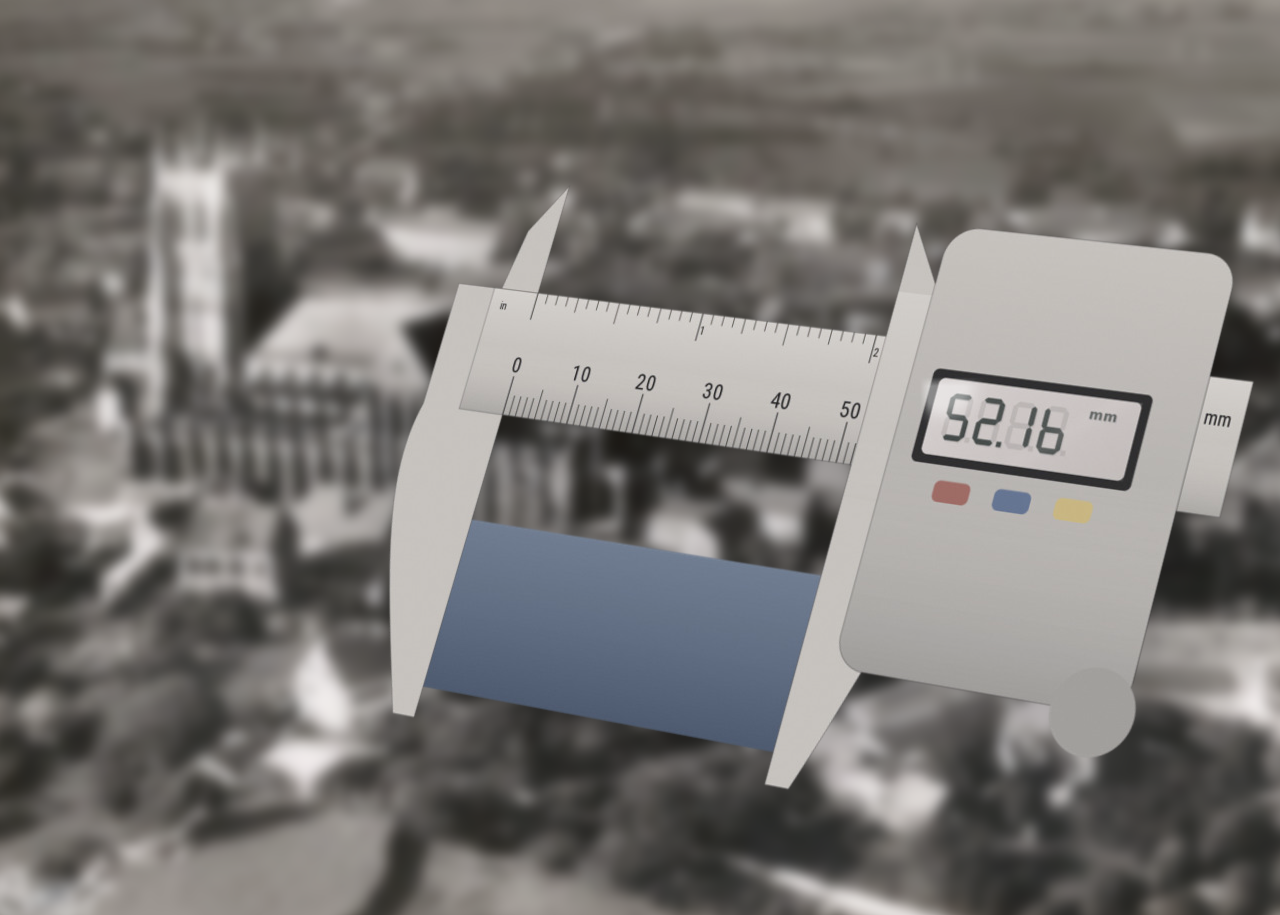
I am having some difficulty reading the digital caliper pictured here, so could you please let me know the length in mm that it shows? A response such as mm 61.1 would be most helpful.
mm 52.16
